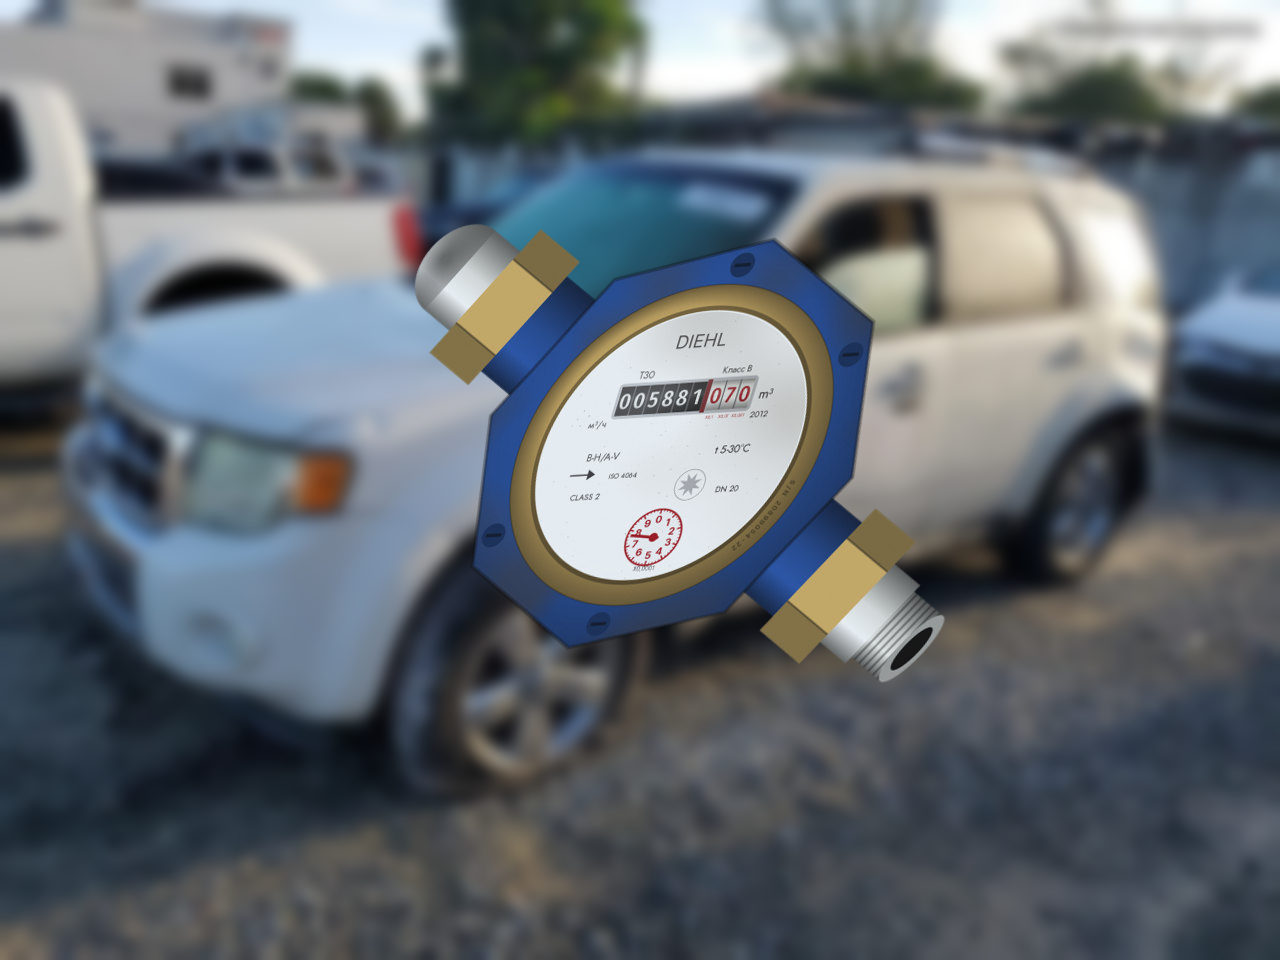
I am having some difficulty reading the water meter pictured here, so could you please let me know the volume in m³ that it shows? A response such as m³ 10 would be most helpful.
m³ 5881.0707
